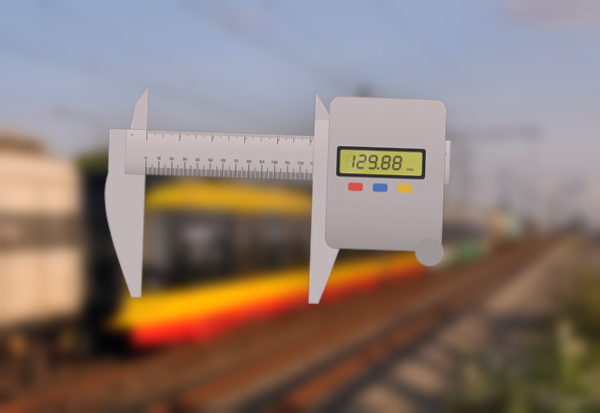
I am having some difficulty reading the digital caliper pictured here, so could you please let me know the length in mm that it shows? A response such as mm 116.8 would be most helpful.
mm 129.88
